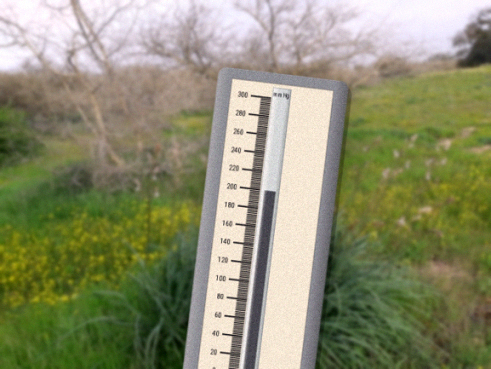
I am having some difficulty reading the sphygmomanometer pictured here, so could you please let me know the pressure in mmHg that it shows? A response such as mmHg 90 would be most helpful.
mmHg 200
